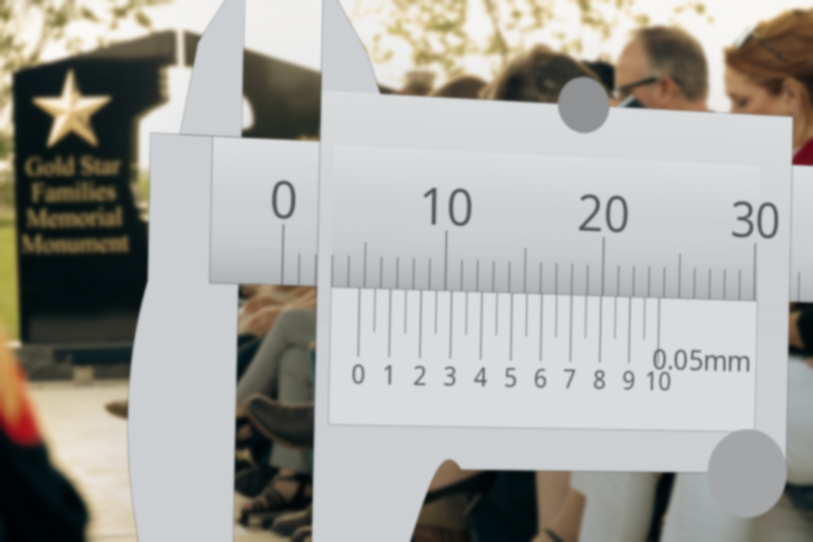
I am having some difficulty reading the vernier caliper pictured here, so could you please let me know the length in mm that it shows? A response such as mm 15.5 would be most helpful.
mm 4.7
